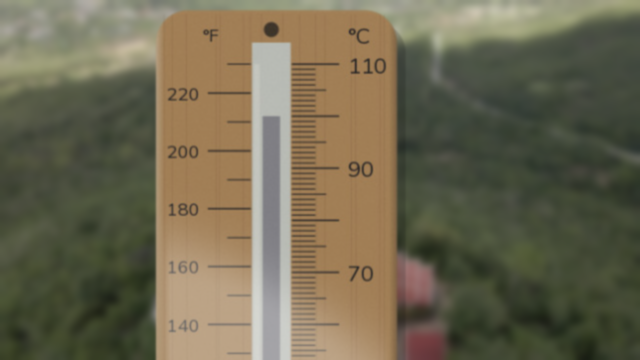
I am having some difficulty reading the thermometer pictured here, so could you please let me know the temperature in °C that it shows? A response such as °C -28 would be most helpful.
°C 100
